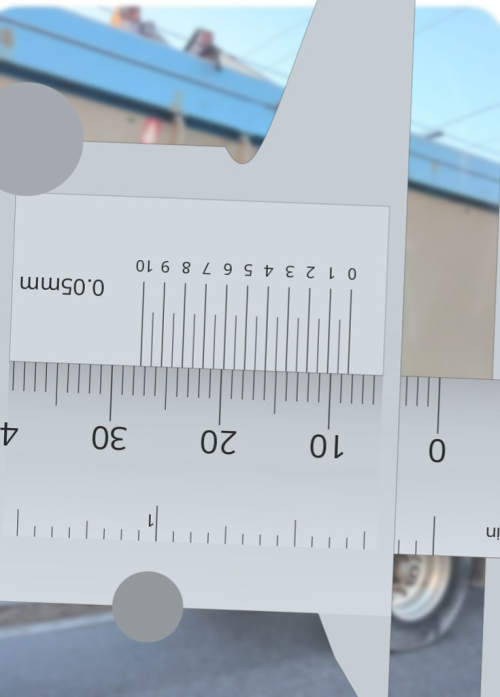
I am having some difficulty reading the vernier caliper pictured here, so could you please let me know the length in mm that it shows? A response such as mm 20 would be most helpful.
mm 8.4
